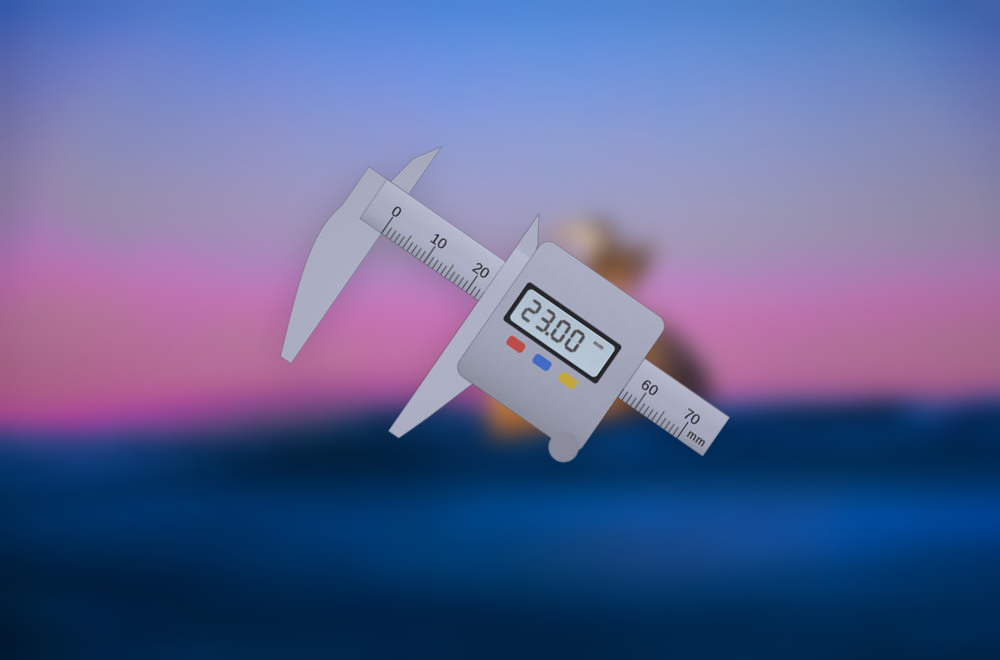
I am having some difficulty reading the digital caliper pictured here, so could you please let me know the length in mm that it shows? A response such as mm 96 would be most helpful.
mm 23.00
